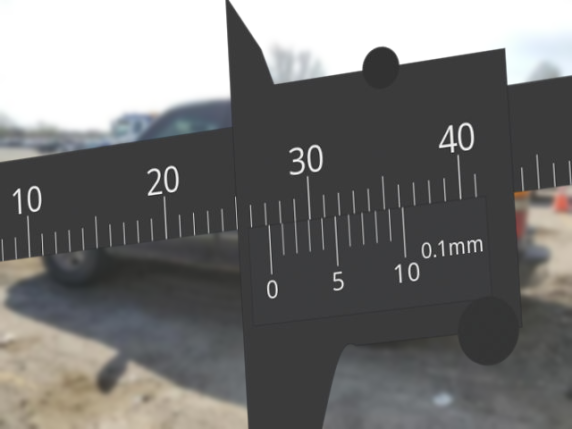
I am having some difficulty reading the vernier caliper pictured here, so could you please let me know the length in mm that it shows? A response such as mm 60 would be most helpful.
mm 27.2
